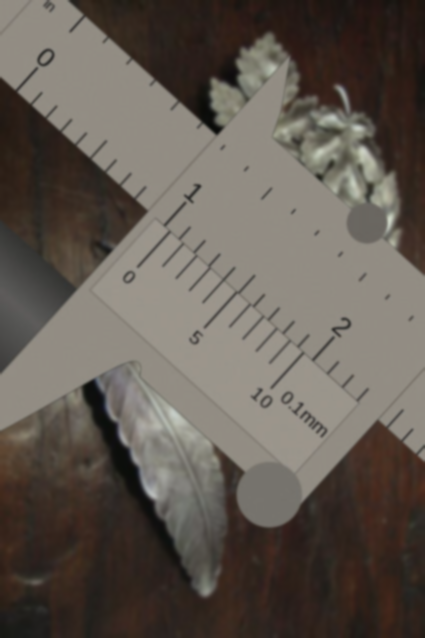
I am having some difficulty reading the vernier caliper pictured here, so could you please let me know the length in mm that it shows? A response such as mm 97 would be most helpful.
mm 10.4
